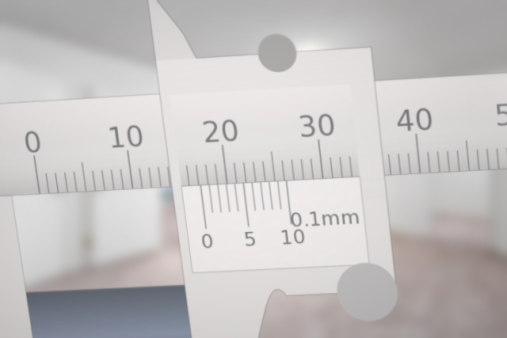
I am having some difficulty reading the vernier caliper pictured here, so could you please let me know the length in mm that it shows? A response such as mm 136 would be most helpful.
mm 17.2
